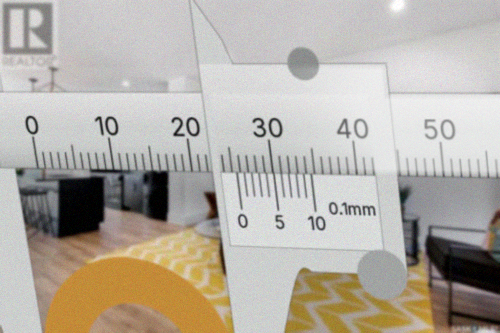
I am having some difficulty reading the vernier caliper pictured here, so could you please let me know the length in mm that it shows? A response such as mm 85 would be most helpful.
mm 25.6
